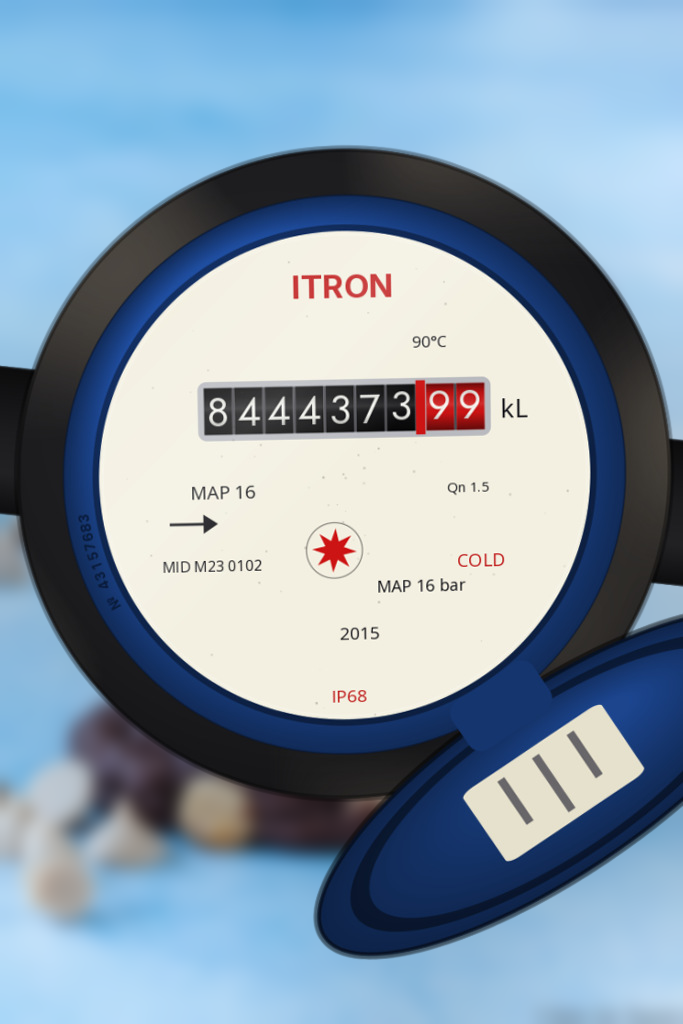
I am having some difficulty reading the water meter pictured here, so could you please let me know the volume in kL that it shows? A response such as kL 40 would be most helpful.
kL 8444373.99
